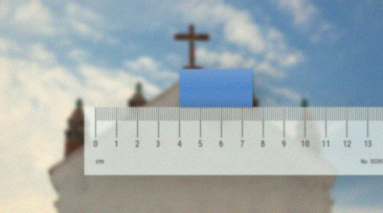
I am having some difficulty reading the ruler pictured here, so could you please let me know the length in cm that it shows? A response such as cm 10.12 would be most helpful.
cm 3.5
